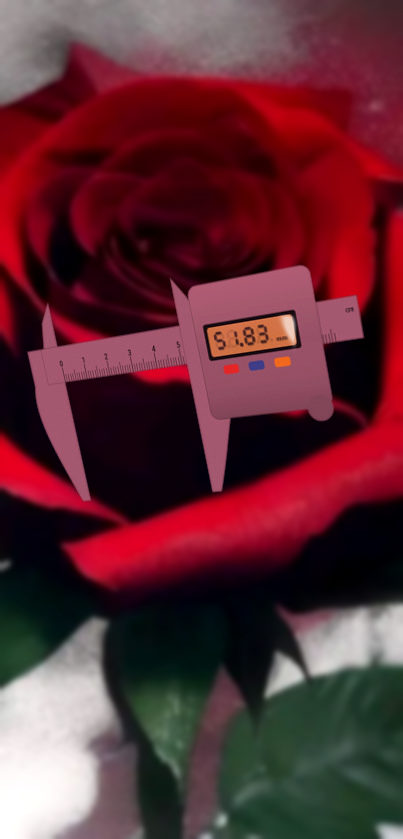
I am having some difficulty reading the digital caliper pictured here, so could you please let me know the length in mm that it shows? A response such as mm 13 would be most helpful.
mm 51.83
